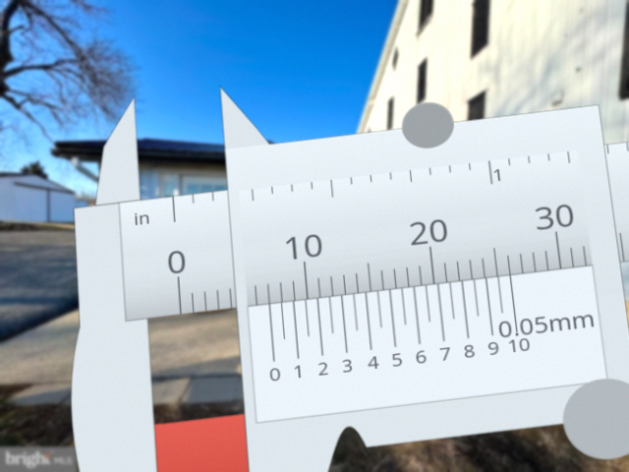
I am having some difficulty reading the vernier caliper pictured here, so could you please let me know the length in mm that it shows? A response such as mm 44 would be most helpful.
mm 7.0
